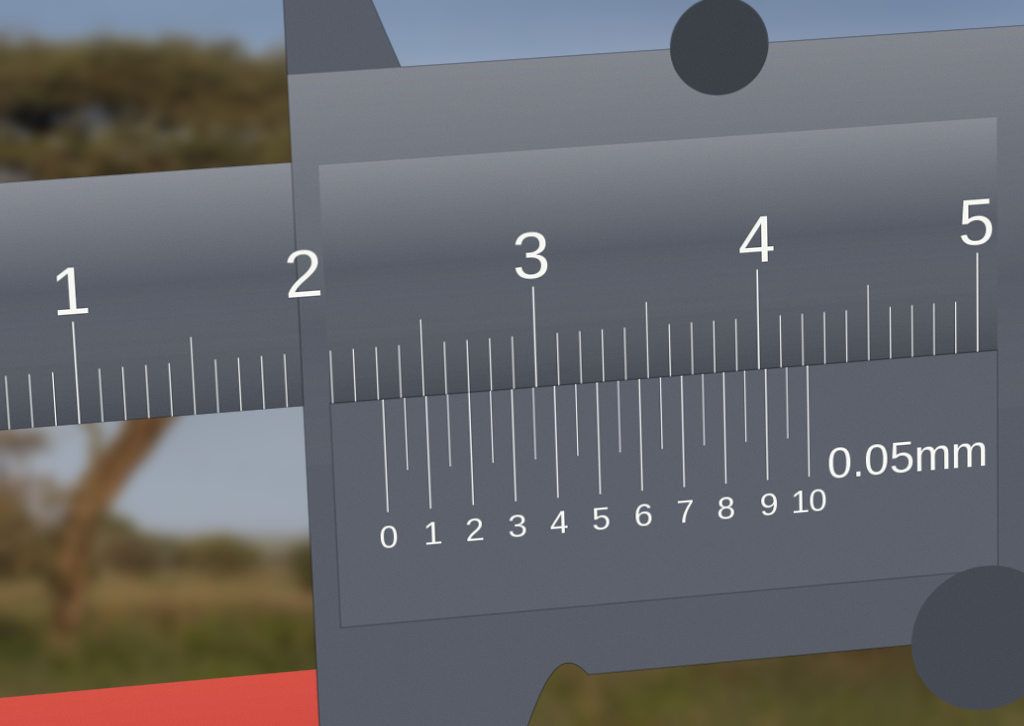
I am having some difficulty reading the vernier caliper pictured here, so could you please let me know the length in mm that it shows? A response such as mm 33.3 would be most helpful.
mm 23.2
